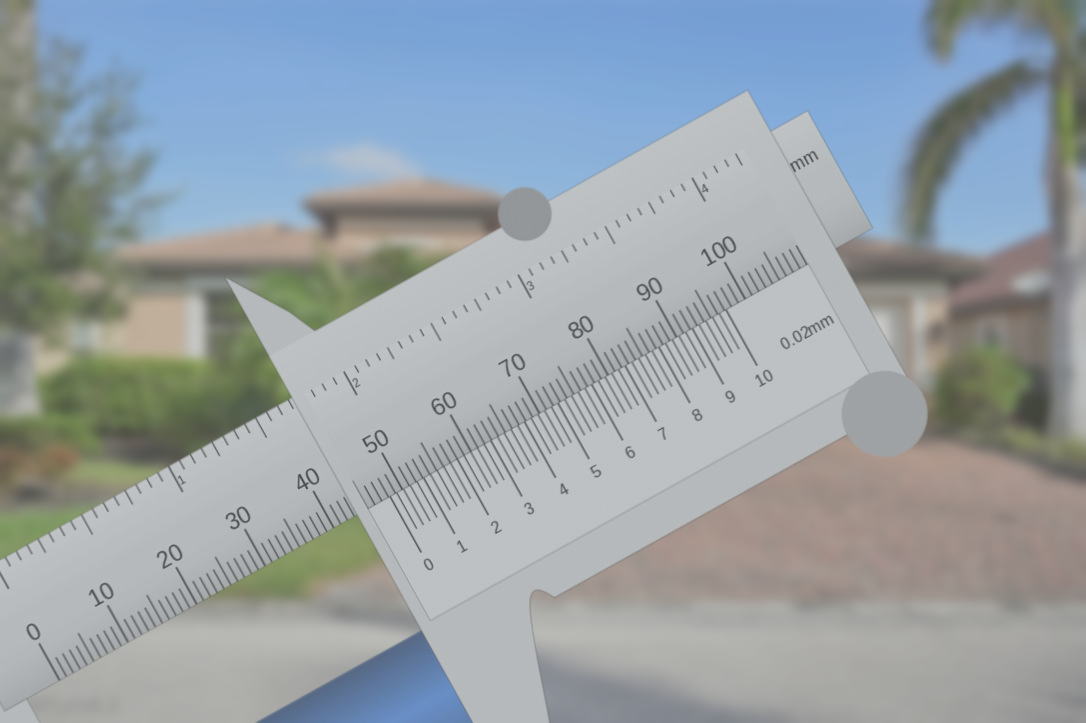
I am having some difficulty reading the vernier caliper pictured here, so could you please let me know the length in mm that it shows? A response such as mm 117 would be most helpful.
mm 48.2
